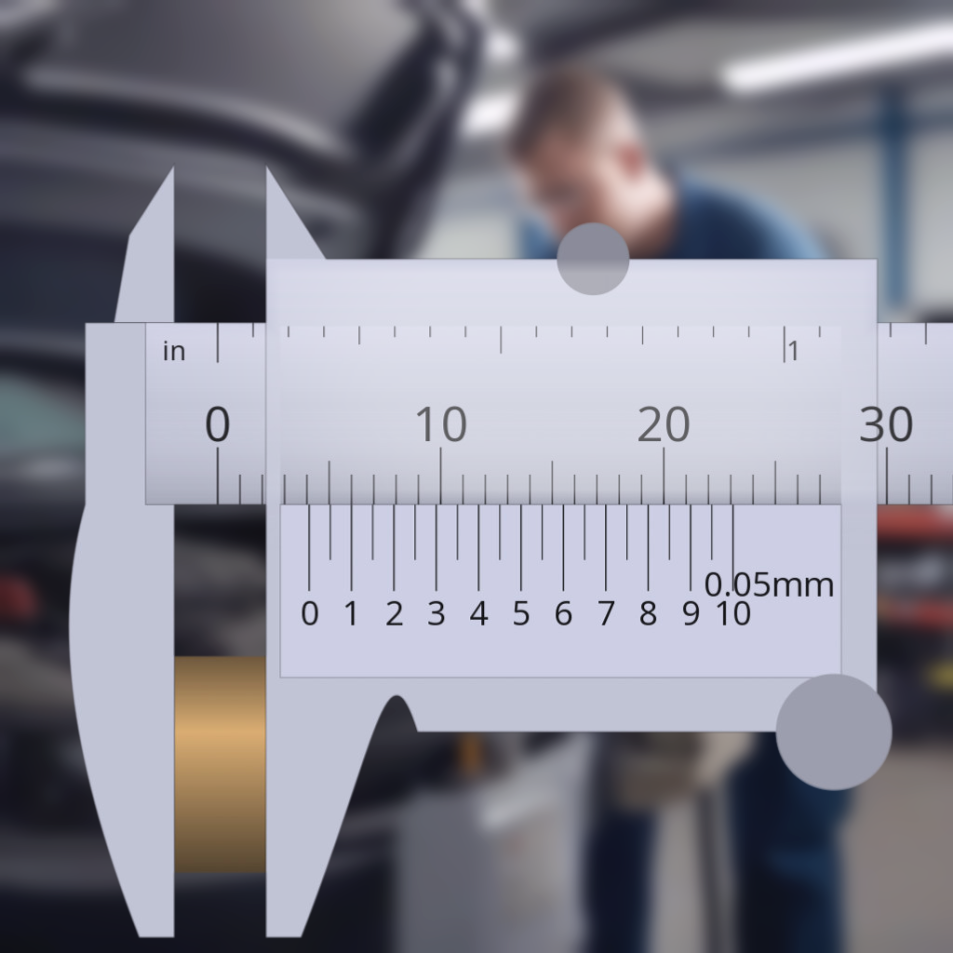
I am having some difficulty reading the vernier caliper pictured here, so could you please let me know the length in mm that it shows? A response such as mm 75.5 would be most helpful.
mm 4.10
